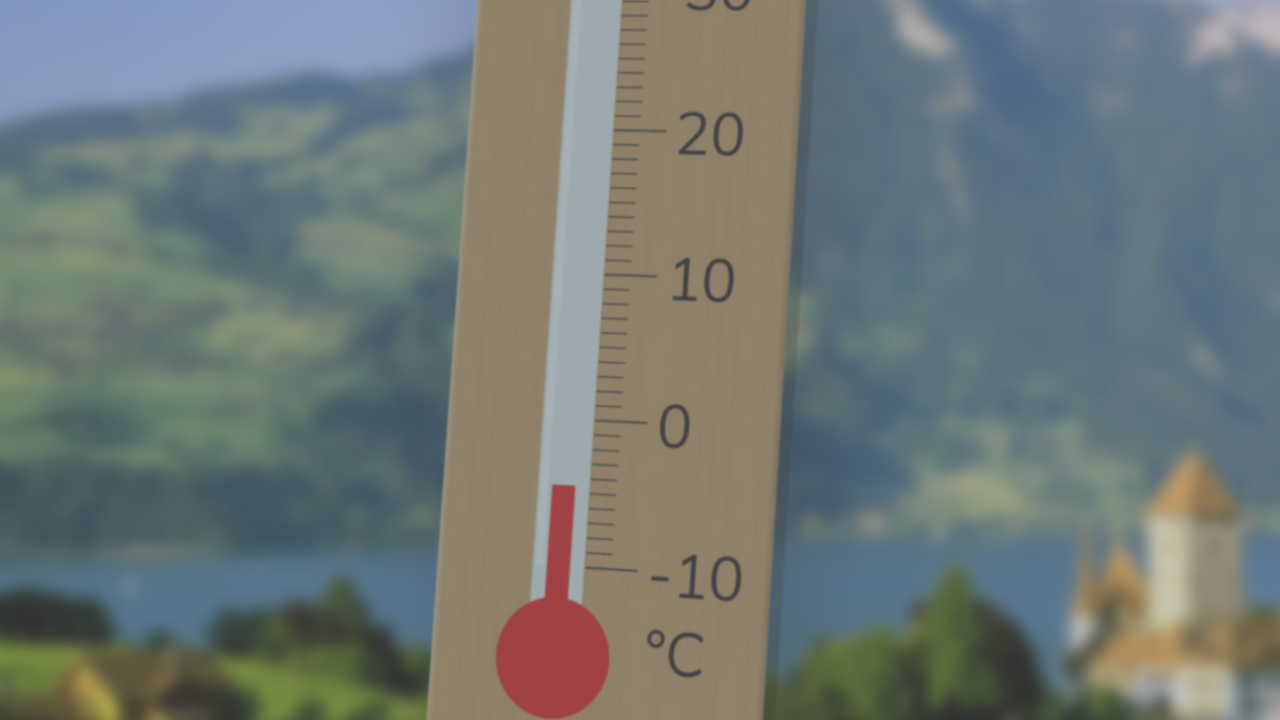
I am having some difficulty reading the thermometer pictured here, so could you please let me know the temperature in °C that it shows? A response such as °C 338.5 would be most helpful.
°C -4.5
